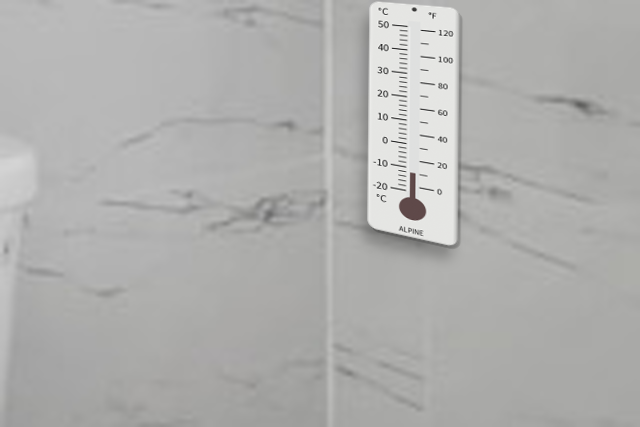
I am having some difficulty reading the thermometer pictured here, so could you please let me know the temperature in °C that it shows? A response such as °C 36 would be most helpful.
°C -12
